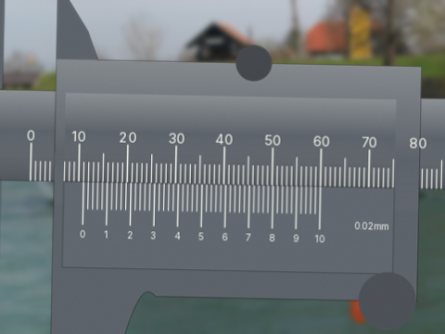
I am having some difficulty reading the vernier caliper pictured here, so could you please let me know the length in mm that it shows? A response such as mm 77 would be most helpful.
mm 11.0
